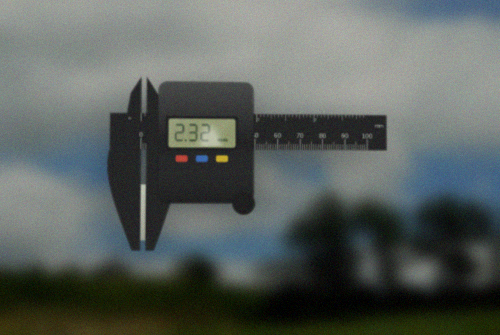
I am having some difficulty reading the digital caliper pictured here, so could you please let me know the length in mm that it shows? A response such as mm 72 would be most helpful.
mm 2.32
